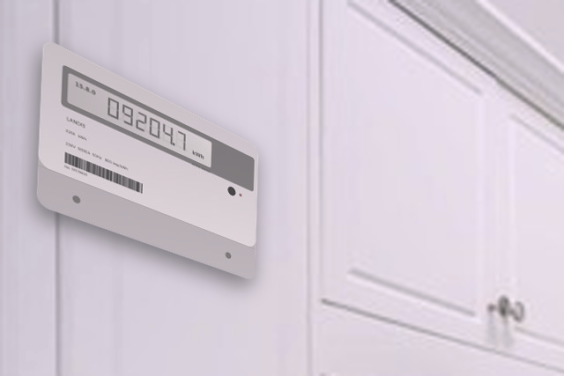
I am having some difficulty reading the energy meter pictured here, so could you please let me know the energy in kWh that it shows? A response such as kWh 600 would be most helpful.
kWh 9204.7
